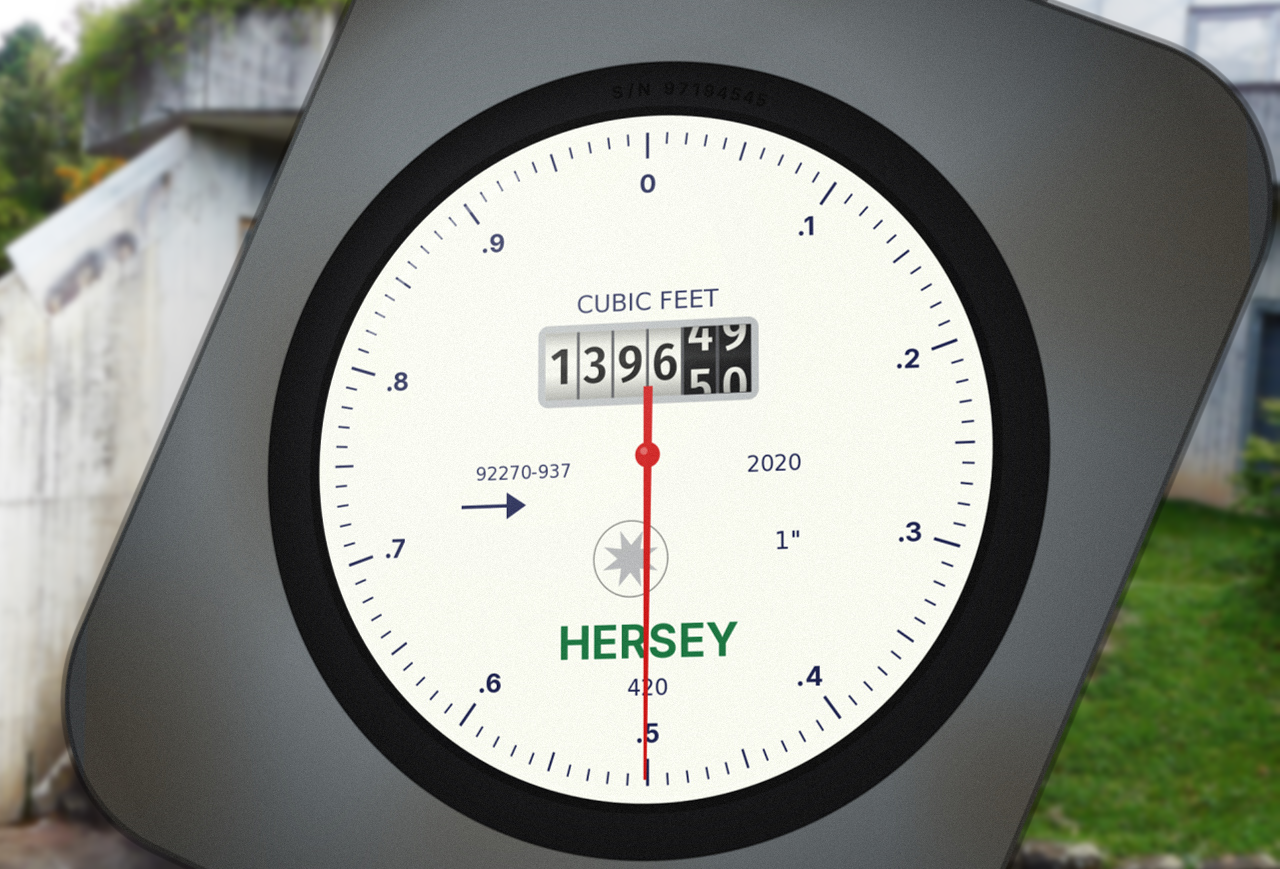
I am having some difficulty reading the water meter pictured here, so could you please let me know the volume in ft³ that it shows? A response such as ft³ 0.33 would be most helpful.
ft³ 139649.50
